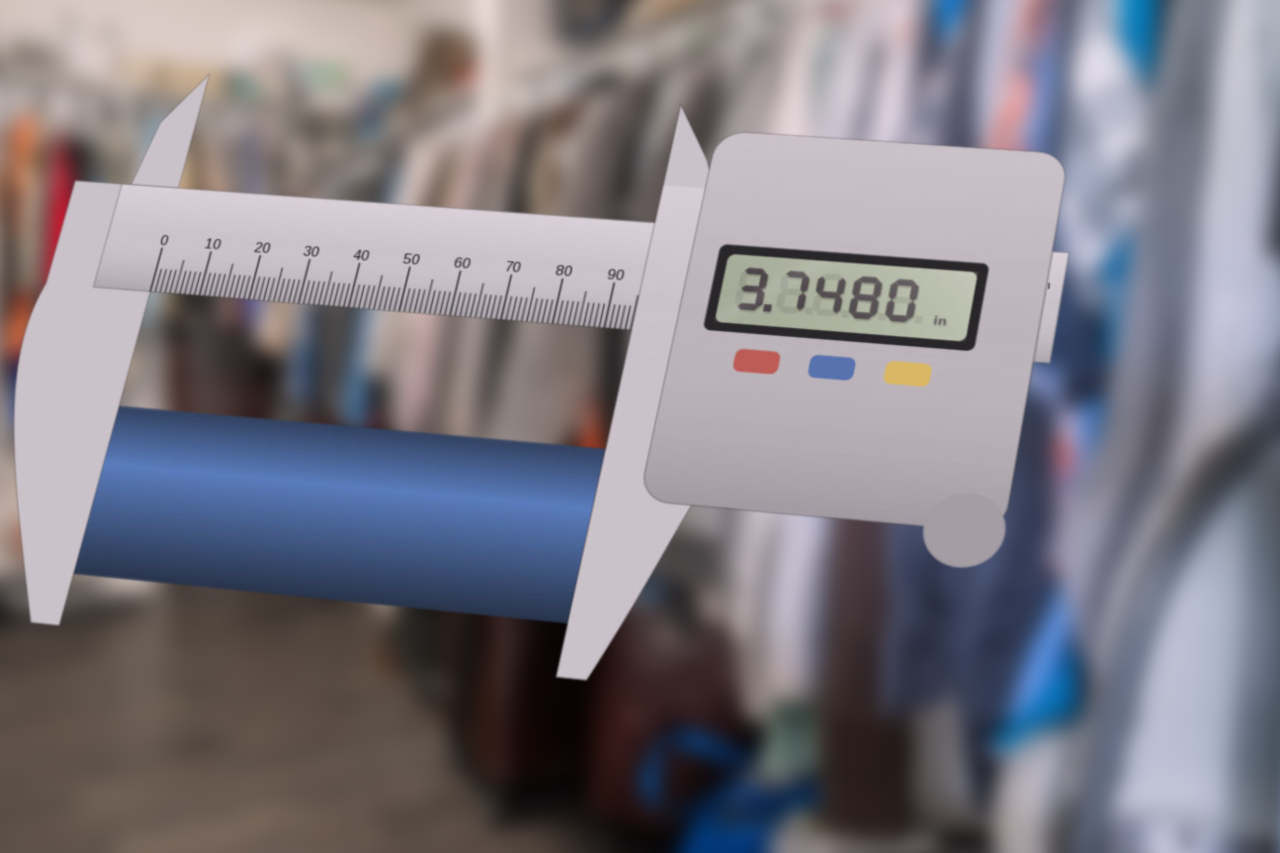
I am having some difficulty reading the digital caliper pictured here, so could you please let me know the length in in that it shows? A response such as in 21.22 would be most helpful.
in 3.7480
